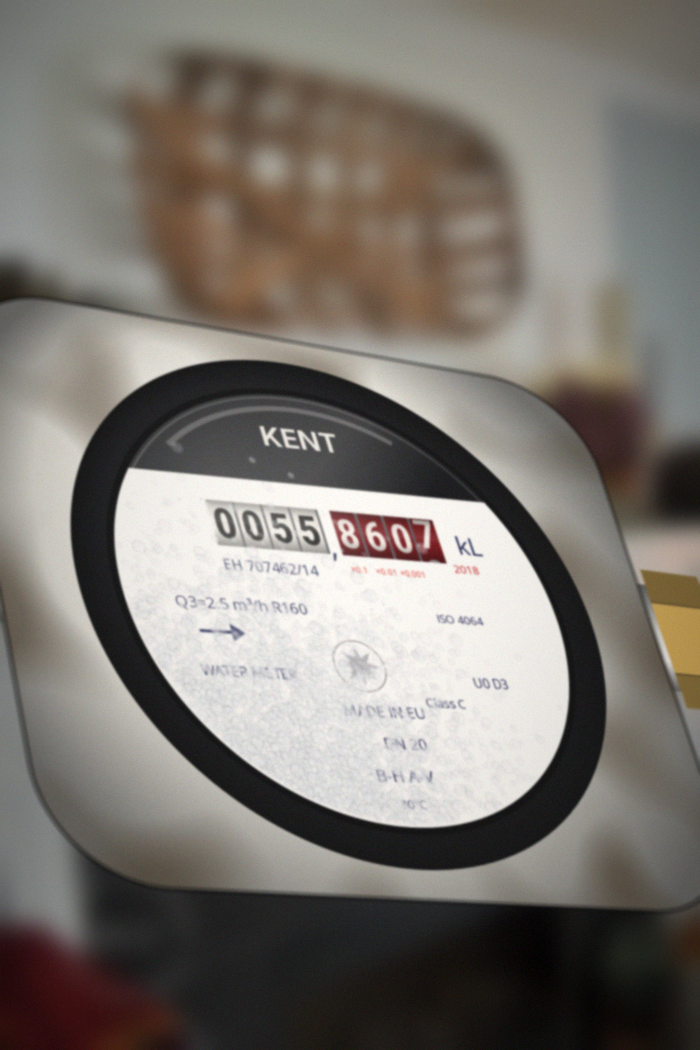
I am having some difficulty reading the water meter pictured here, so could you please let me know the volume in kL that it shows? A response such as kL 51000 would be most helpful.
kL 55.8607
